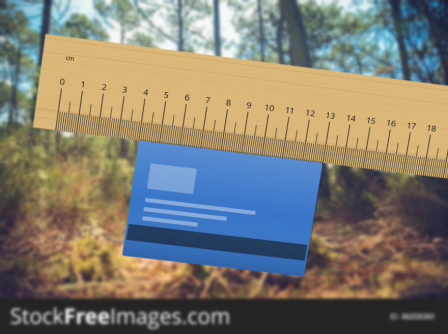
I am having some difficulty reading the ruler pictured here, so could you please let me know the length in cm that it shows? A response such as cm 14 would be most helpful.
cm 9
